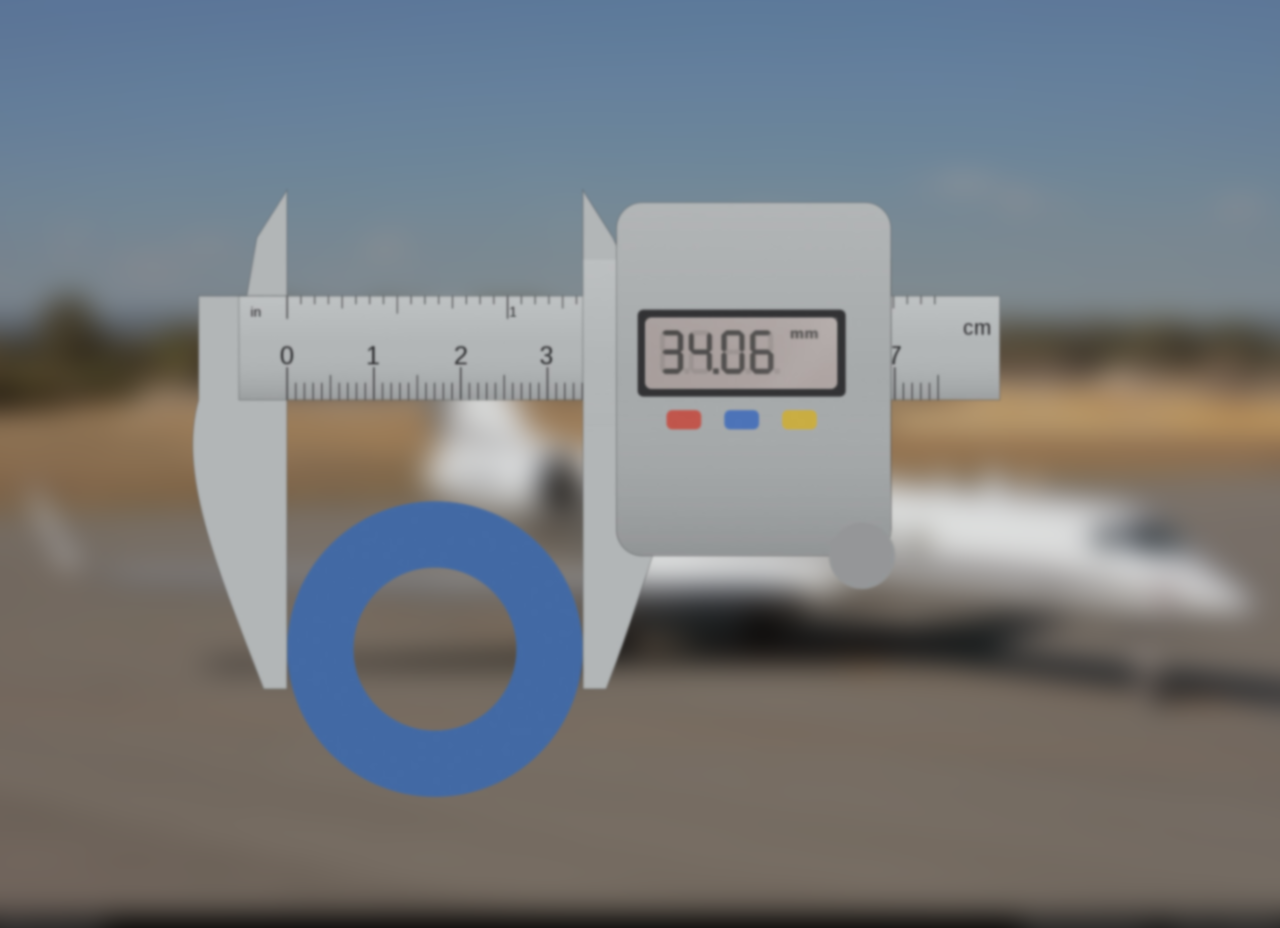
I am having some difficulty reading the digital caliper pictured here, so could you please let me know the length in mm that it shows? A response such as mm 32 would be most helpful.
mm 34.06
